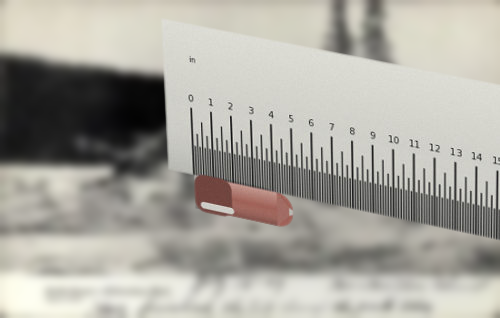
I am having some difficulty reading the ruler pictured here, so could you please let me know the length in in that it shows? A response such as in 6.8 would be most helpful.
in 5
